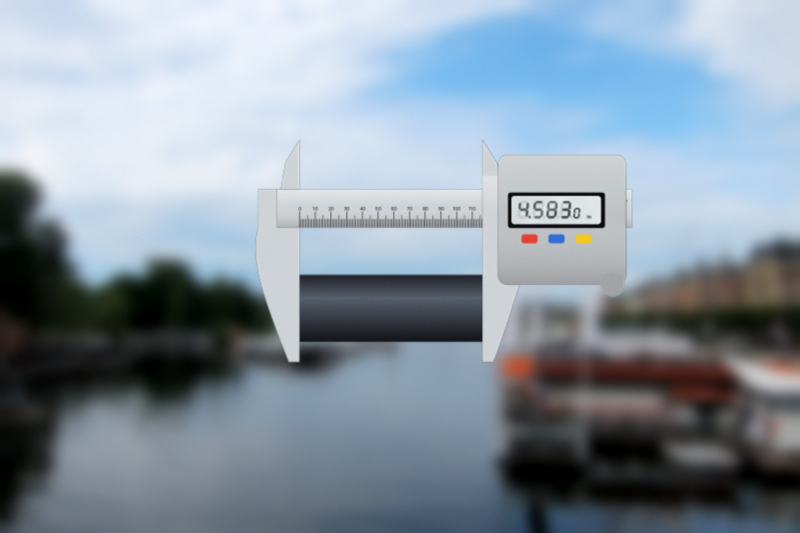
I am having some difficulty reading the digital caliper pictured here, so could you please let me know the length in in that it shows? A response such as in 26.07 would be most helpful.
in 4.5830
